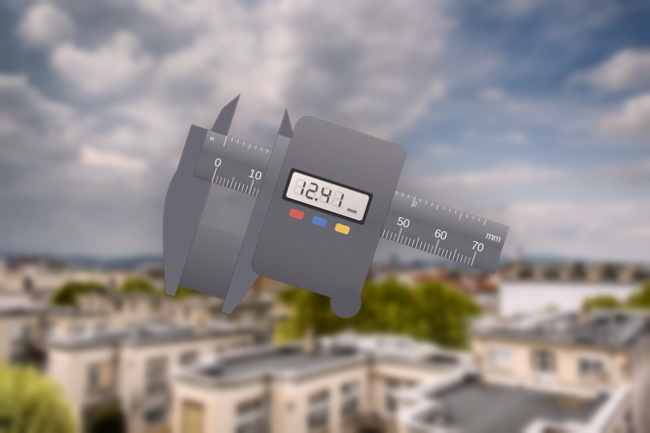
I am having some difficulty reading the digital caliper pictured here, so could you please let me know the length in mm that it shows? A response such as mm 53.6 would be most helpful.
mm 12.41
